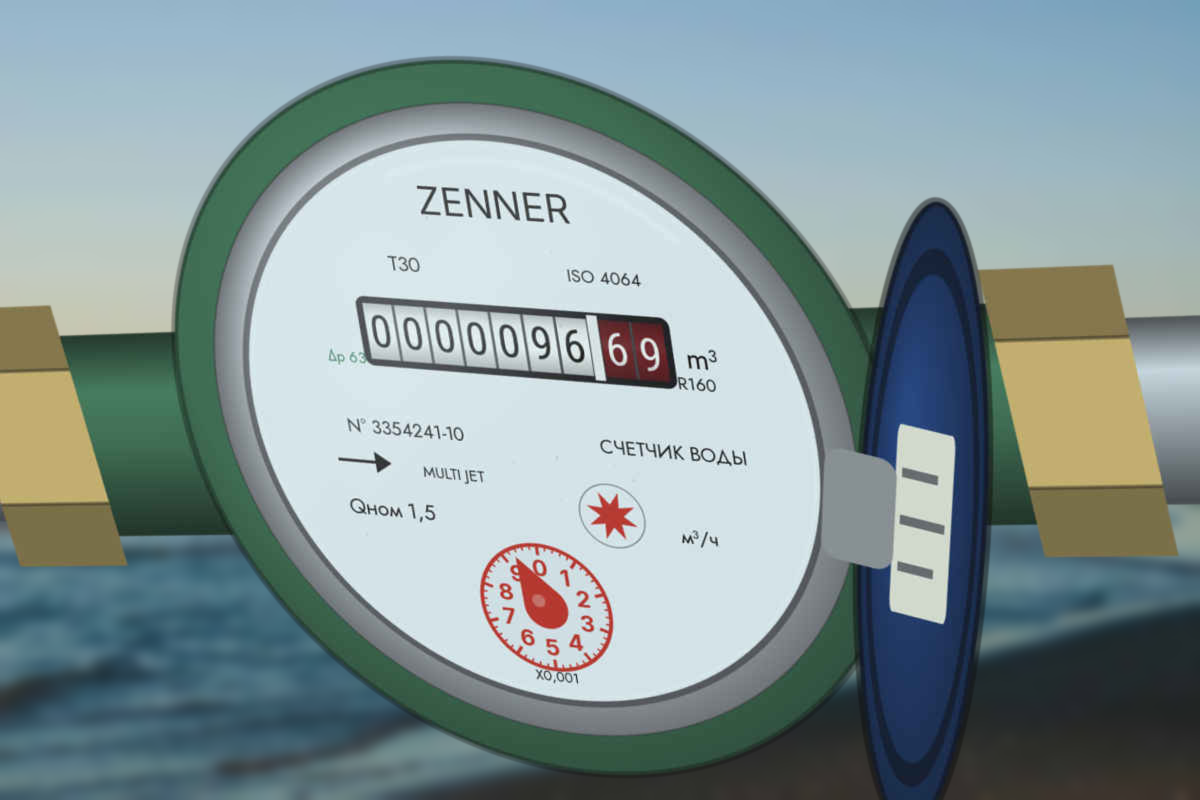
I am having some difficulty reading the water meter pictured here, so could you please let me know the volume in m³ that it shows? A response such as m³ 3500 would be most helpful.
m³ 96.689
